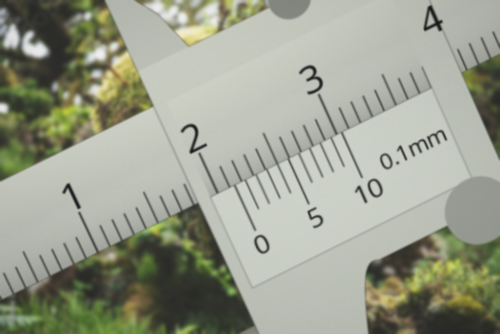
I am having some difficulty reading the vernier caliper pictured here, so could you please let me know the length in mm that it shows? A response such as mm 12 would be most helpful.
mm 21.4
